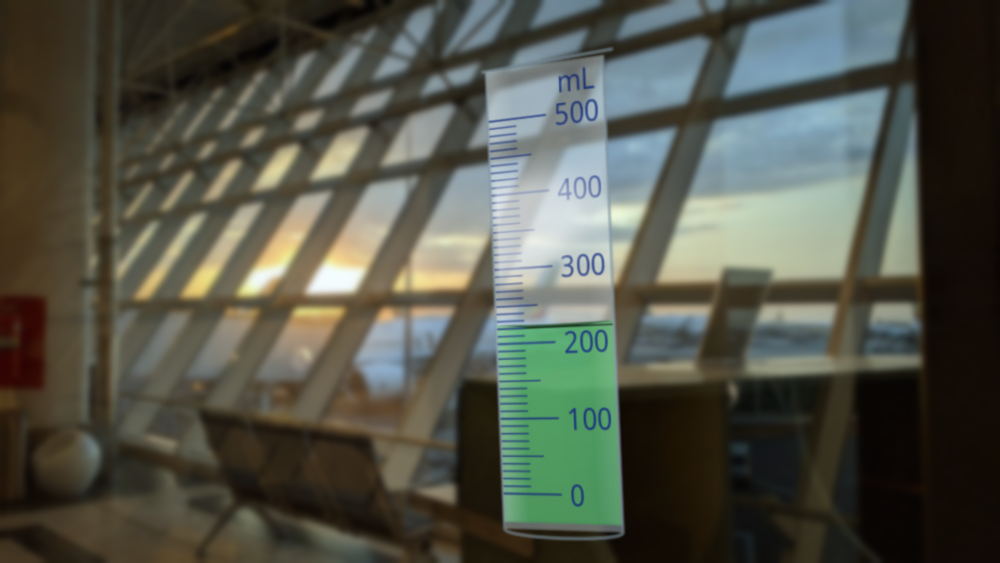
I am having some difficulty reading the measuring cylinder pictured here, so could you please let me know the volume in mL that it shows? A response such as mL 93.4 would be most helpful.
mL 220
